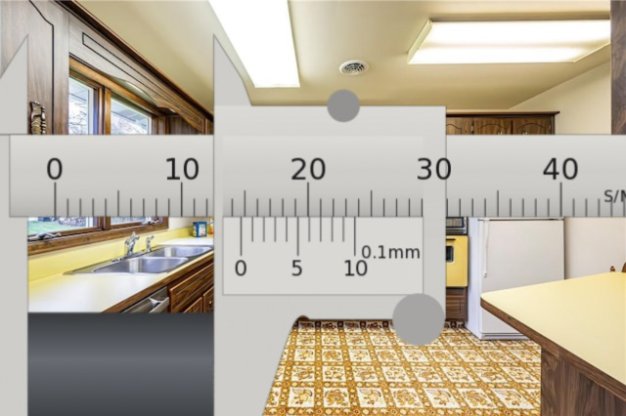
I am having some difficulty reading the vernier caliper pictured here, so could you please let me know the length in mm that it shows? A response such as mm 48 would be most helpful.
mm 14.7
